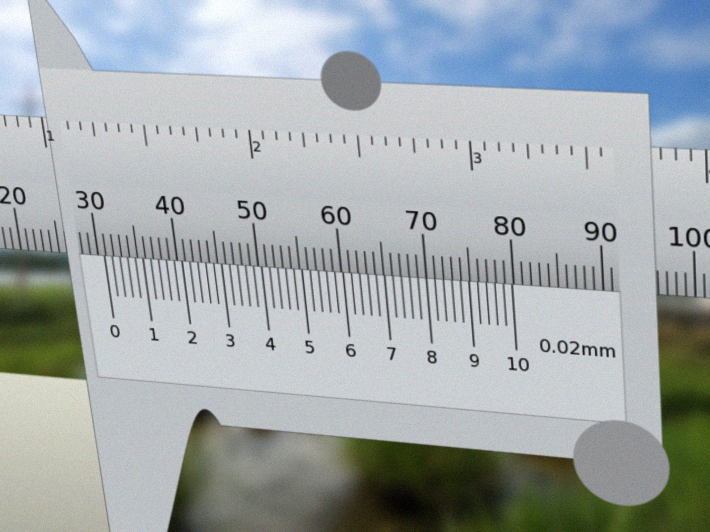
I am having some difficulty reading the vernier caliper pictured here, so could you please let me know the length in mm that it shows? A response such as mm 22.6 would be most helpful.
mm 30.8
